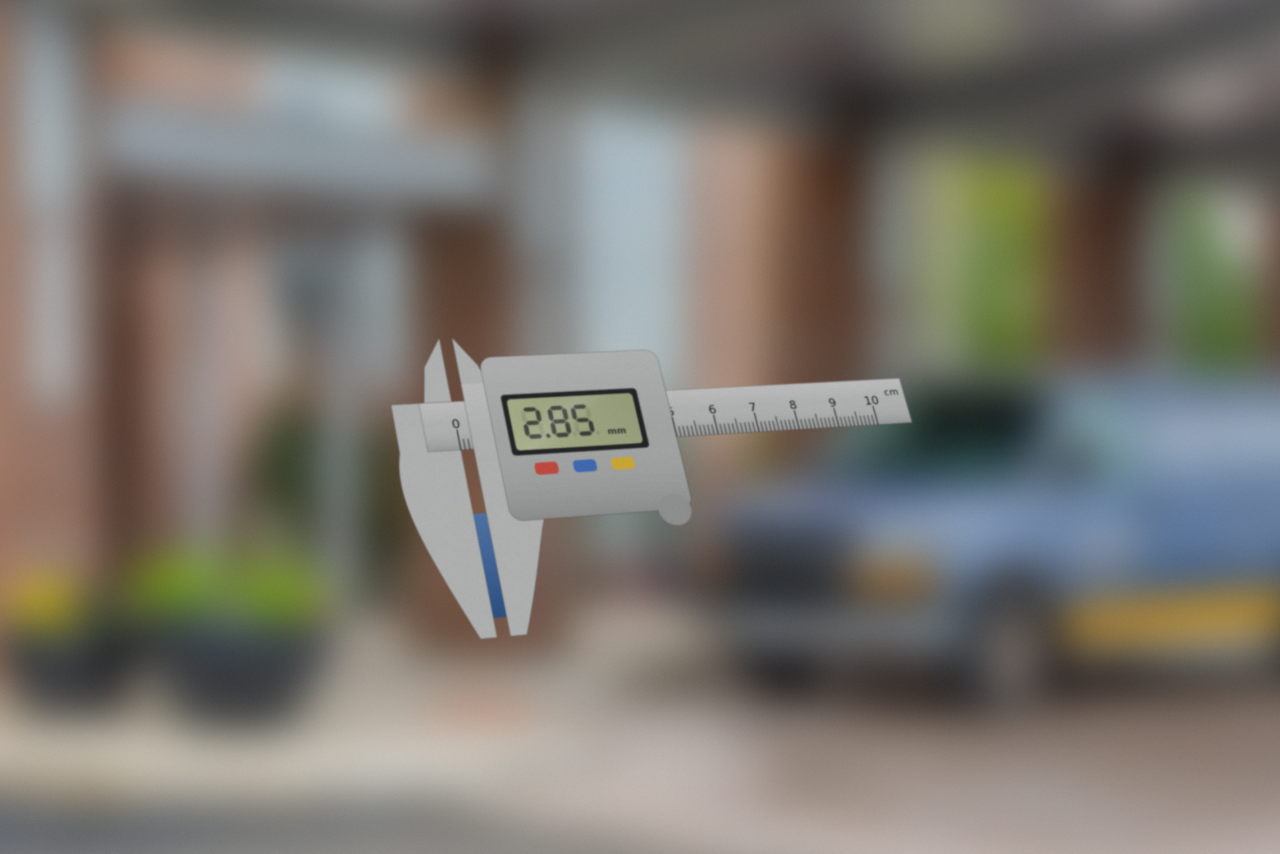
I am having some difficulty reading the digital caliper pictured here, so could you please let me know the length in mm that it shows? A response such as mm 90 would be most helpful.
mm 2.85
